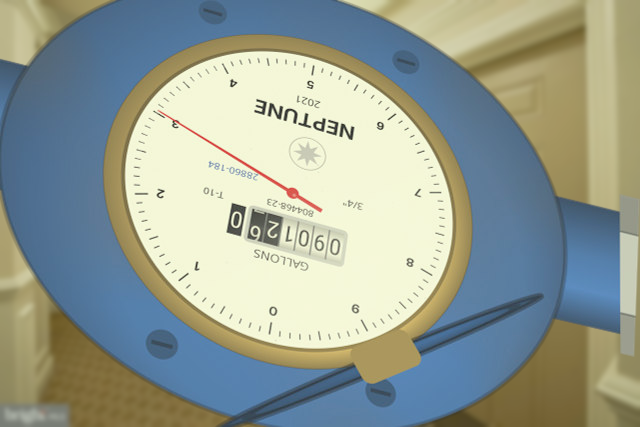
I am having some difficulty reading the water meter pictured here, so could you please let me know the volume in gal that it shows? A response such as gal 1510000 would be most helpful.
gal 901263.0
